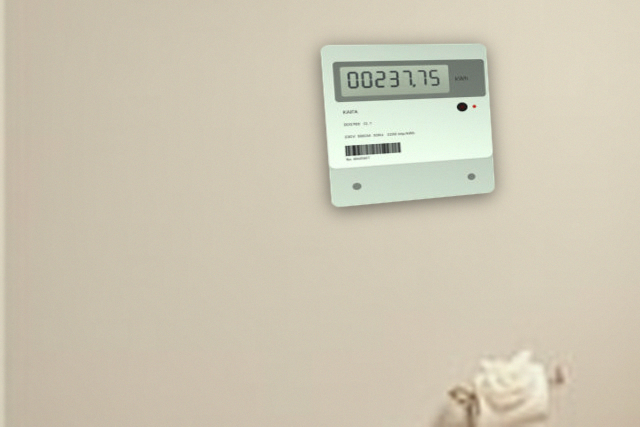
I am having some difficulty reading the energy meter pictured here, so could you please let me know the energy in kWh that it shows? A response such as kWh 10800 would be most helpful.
kWh 237.75
